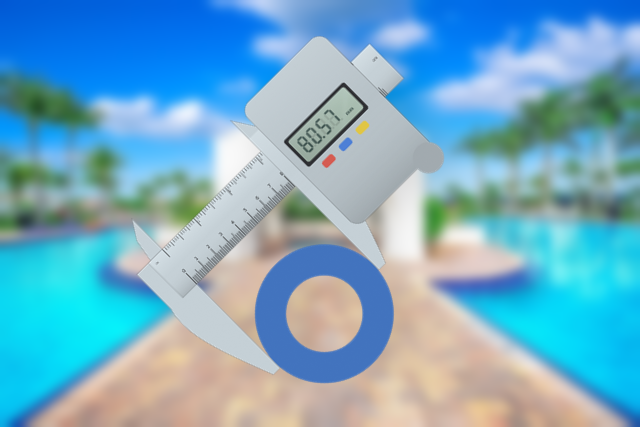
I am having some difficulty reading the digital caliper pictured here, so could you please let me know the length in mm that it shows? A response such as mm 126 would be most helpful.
mm 80.57
